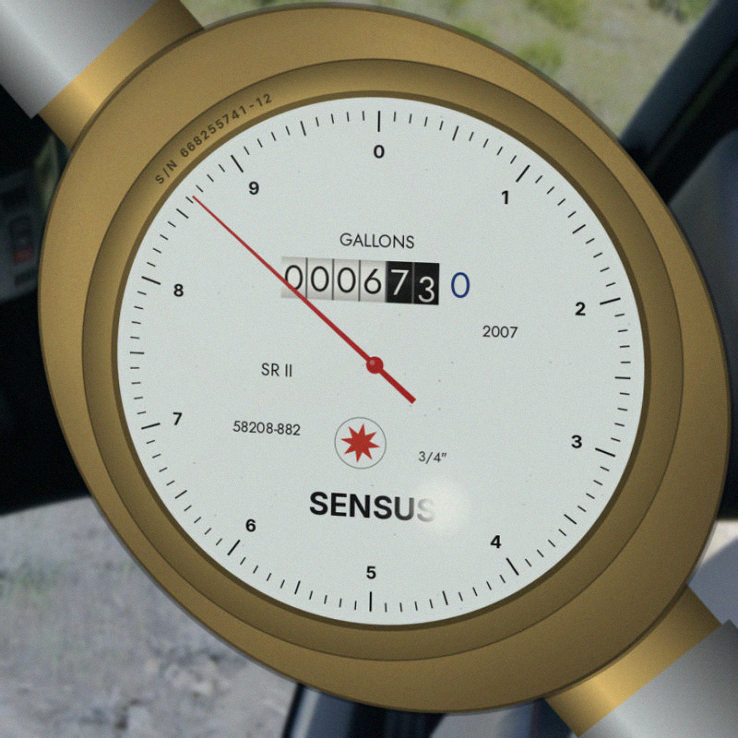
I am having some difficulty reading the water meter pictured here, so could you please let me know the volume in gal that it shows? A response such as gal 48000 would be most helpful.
gal 6728.6
